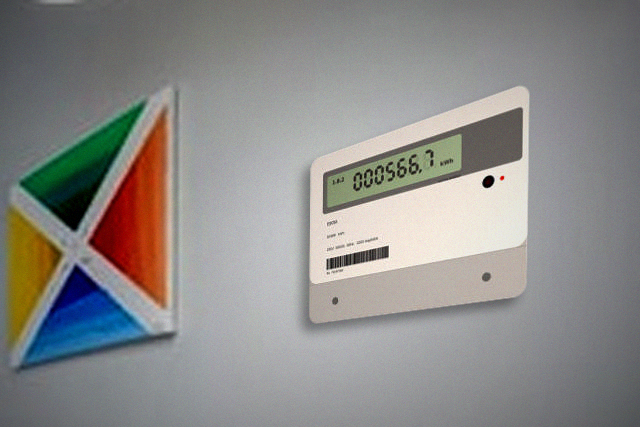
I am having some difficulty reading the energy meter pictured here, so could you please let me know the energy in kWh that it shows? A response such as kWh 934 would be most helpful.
kWh 566.7
